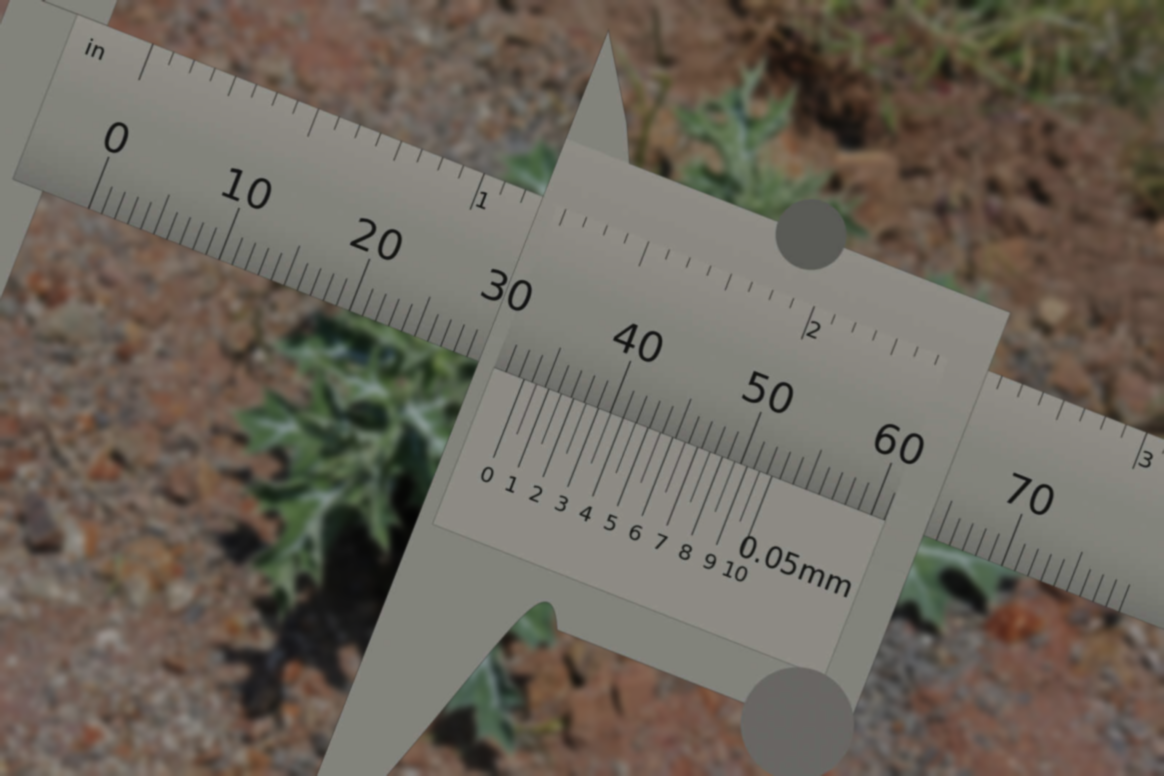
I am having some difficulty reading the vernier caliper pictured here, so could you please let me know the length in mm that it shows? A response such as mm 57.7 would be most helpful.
mm 33.4
